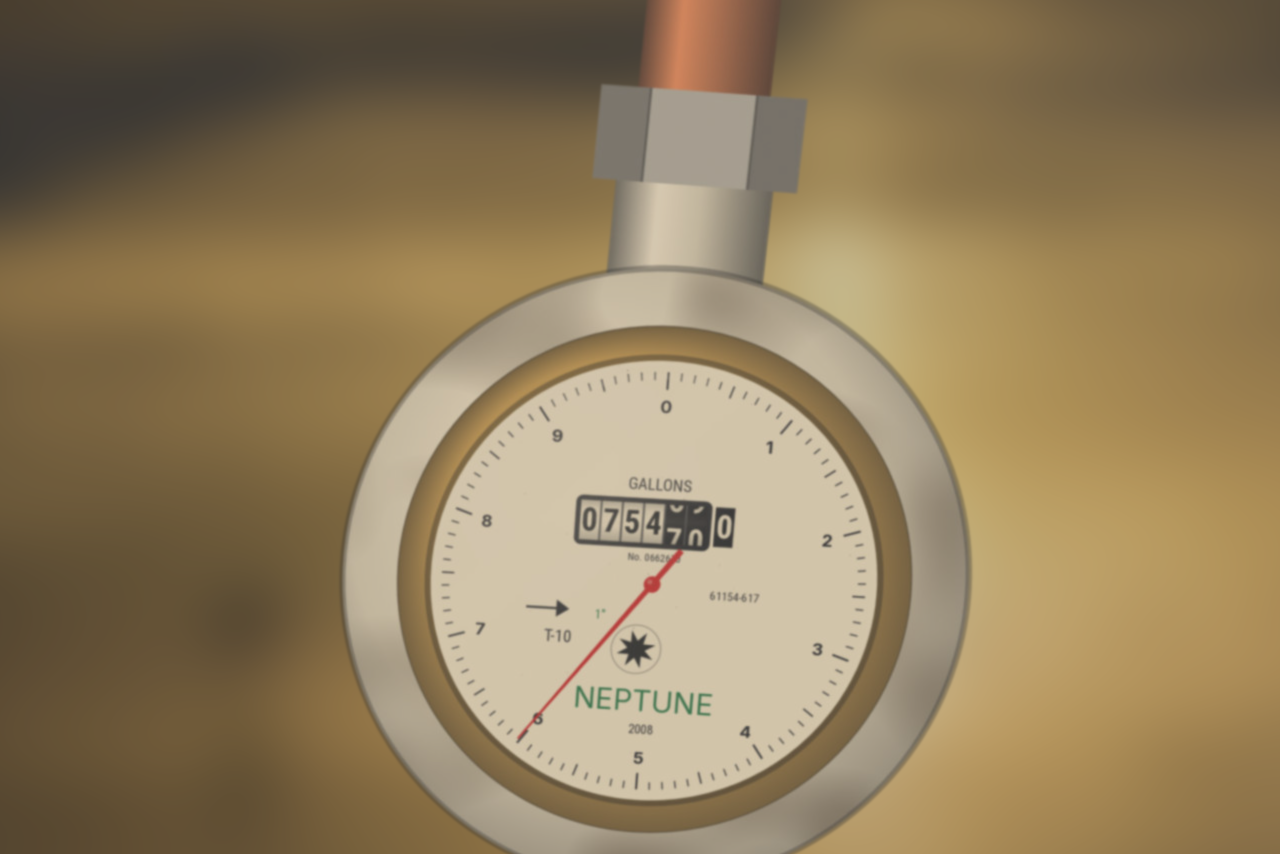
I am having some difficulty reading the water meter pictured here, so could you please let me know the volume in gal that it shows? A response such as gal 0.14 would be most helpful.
gal 754696.0
